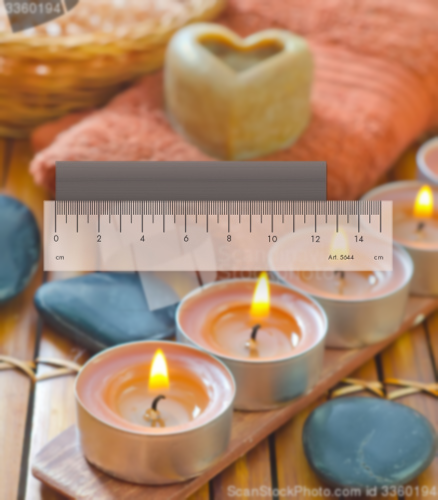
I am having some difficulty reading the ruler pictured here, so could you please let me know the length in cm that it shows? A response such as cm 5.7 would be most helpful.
cm 12.5
